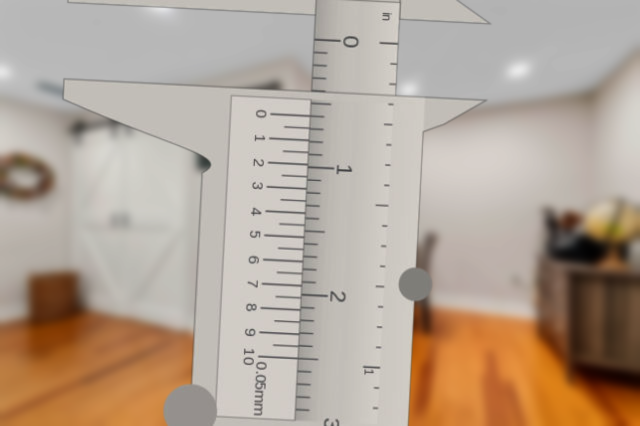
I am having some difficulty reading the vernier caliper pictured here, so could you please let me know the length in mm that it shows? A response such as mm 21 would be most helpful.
mm 6.0
